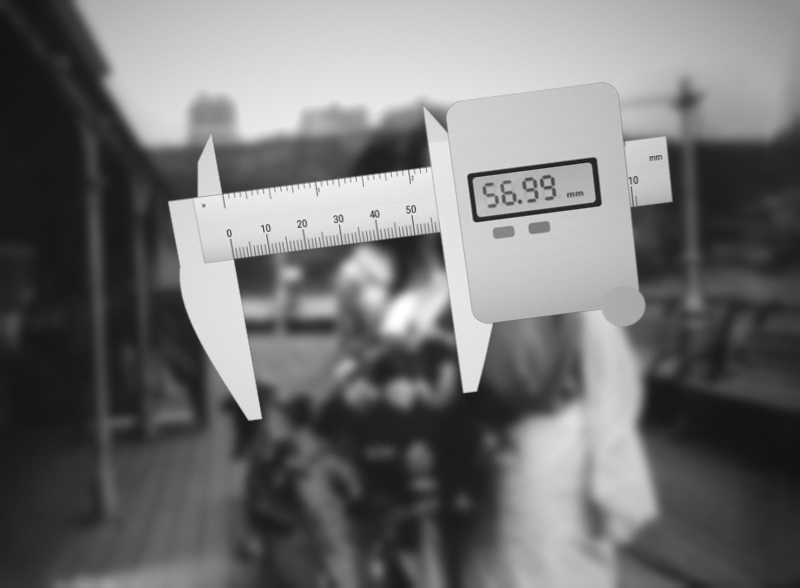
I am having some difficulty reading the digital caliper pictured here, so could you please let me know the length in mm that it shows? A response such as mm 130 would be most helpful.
mm 56.99
